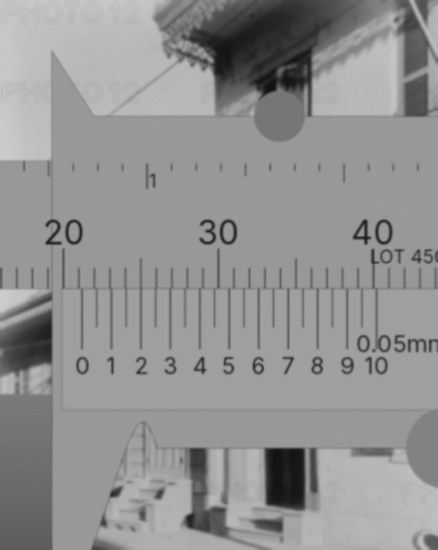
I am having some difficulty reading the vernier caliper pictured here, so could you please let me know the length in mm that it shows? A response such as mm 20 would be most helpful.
mm 21.2
